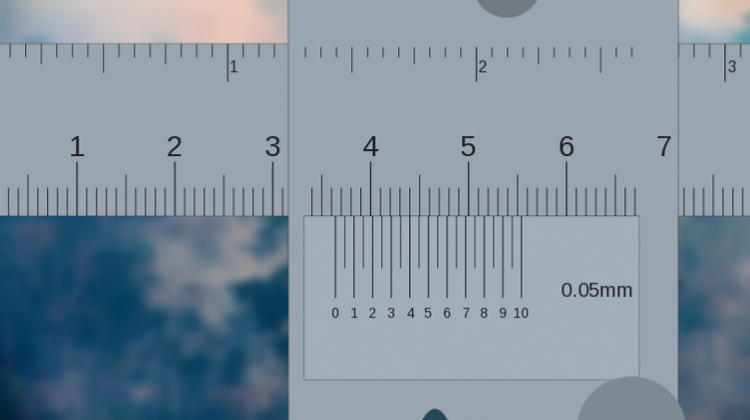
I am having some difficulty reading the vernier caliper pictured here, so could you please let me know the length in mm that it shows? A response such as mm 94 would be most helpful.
mm 36.4
